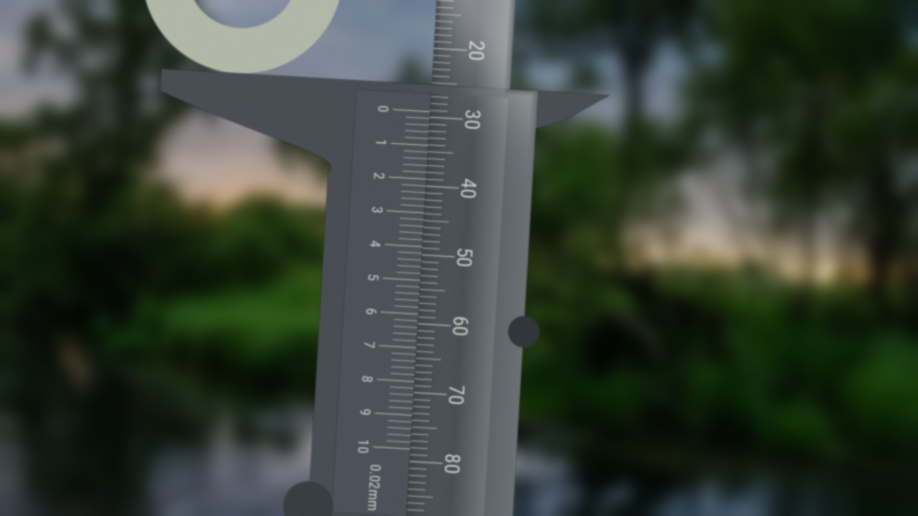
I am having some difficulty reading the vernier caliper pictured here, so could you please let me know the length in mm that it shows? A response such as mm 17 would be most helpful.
mm 29.2
